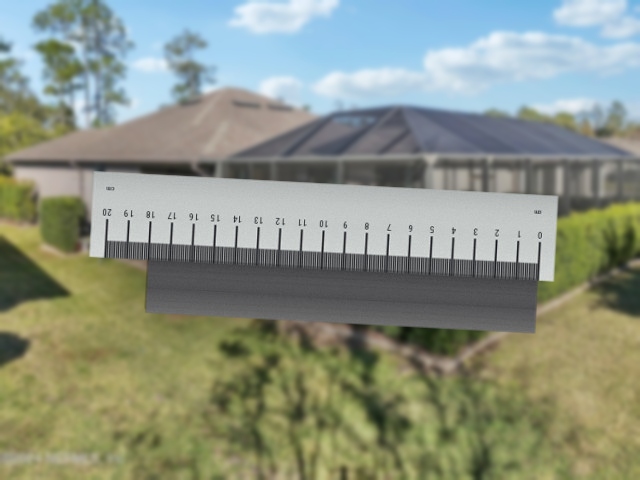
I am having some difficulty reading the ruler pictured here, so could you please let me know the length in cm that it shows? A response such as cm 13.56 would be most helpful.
cm 18
